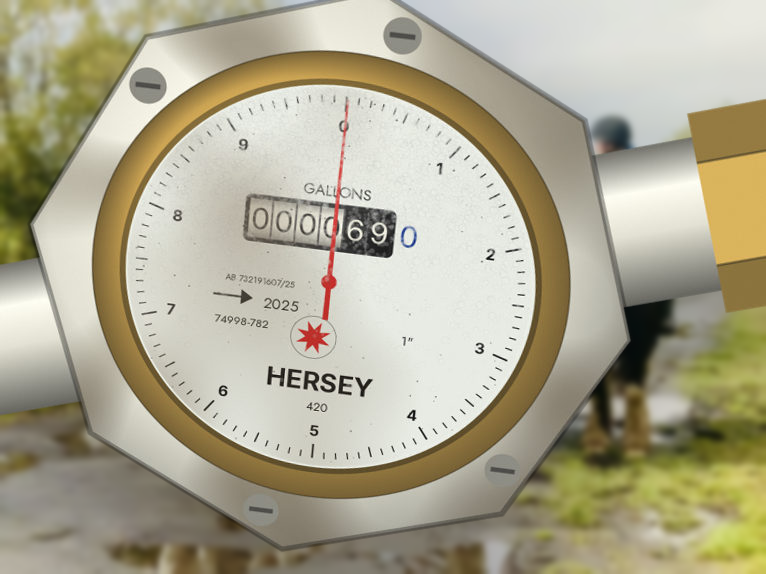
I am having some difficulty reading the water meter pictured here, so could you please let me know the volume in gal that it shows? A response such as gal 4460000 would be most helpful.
gal 690.0
